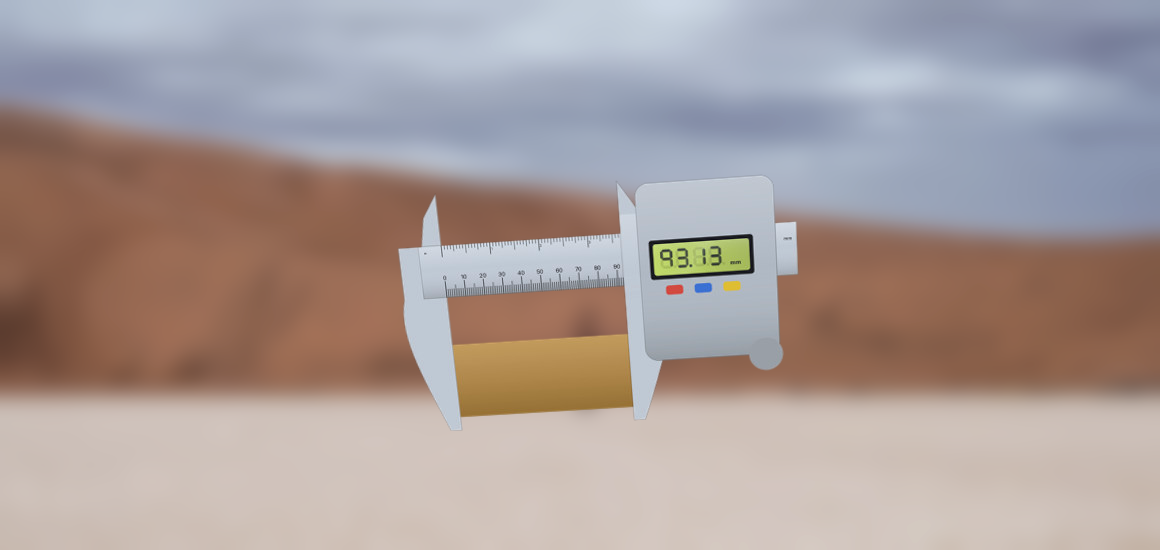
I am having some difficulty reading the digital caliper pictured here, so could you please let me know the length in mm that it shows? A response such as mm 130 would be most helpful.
mm 93.13
